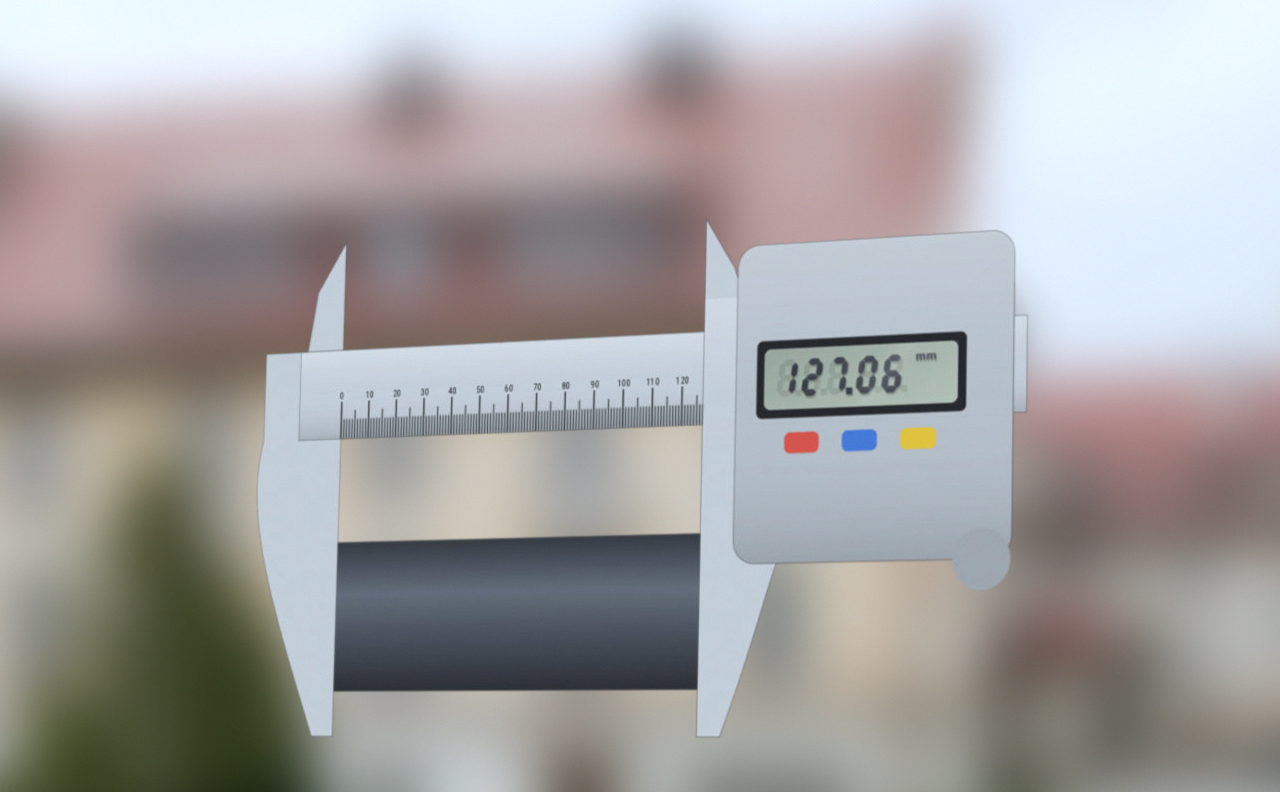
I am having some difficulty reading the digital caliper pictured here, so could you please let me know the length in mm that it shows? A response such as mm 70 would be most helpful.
mm 127.06
